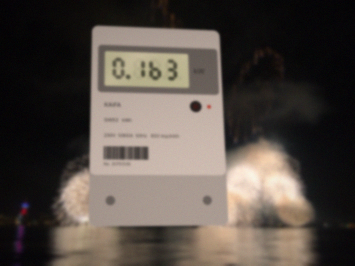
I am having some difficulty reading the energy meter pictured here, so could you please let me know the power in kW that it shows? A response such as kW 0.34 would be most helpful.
kW 0.163
